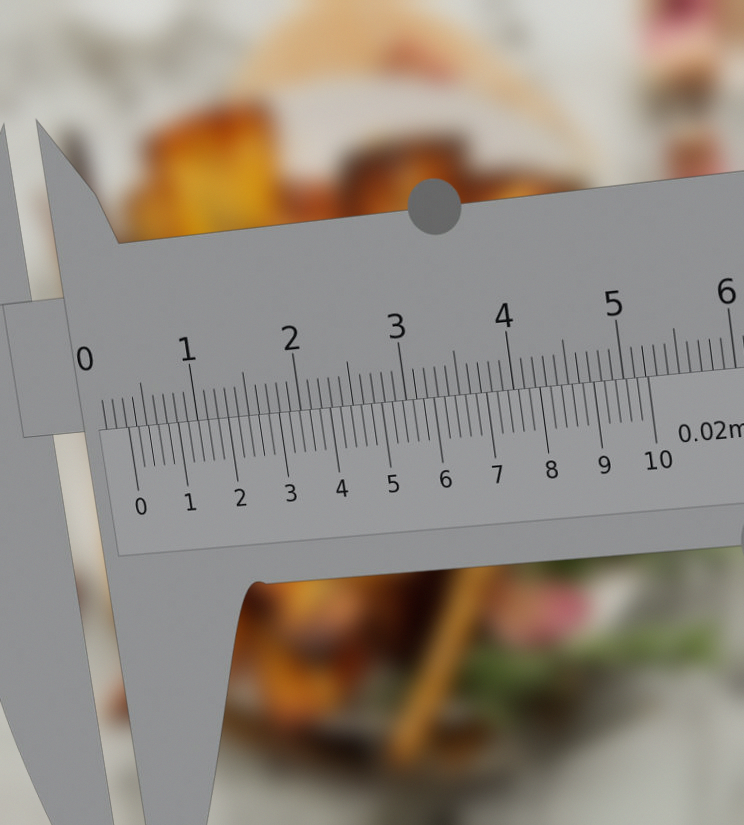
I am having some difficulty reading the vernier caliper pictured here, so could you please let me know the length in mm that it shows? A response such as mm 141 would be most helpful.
mm 3.2
